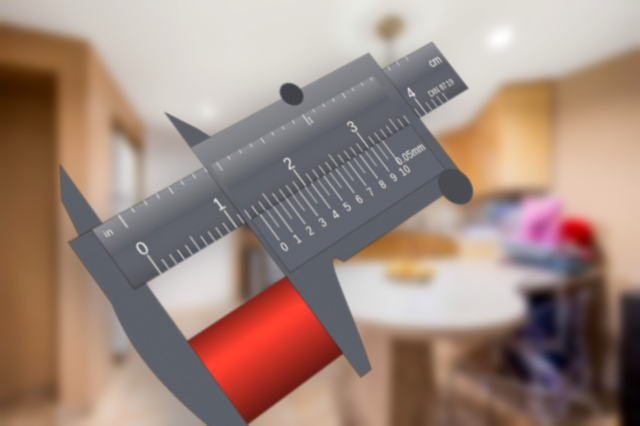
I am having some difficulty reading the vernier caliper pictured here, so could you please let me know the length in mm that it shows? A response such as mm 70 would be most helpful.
mm 13.2
